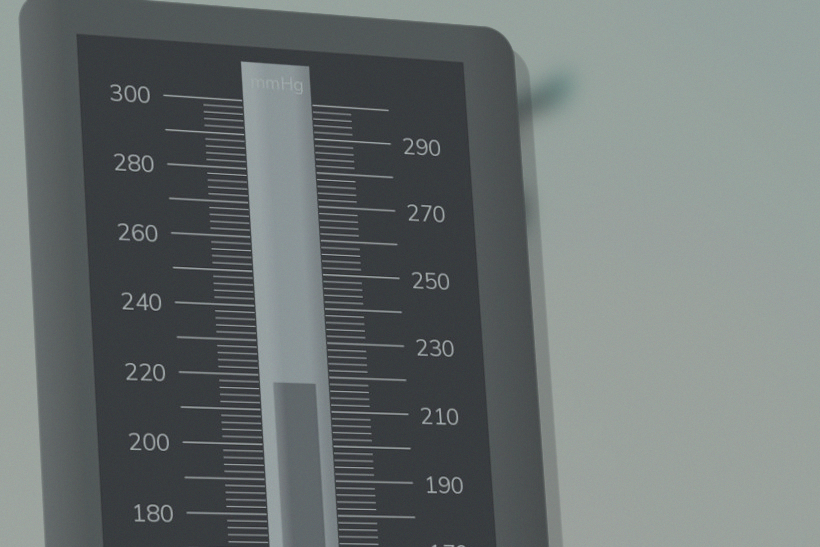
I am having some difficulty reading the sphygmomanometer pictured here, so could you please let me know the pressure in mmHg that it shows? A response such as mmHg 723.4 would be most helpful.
mmHg 218
